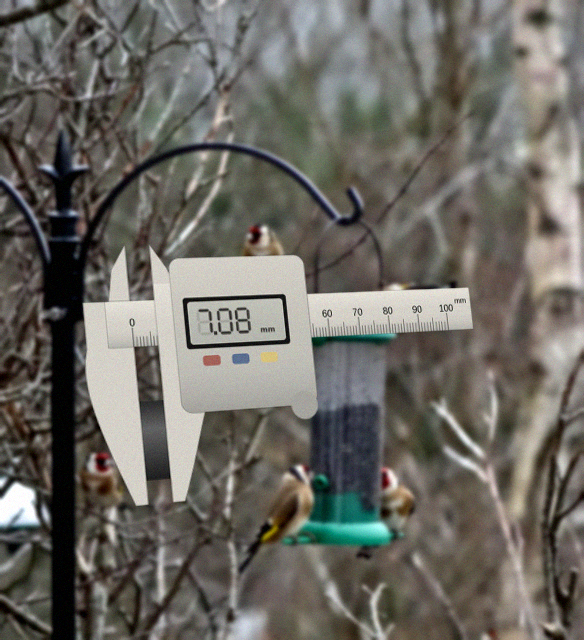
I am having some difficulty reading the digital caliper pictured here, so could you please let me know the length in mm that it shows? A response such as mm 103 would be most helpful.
mm 7.08
